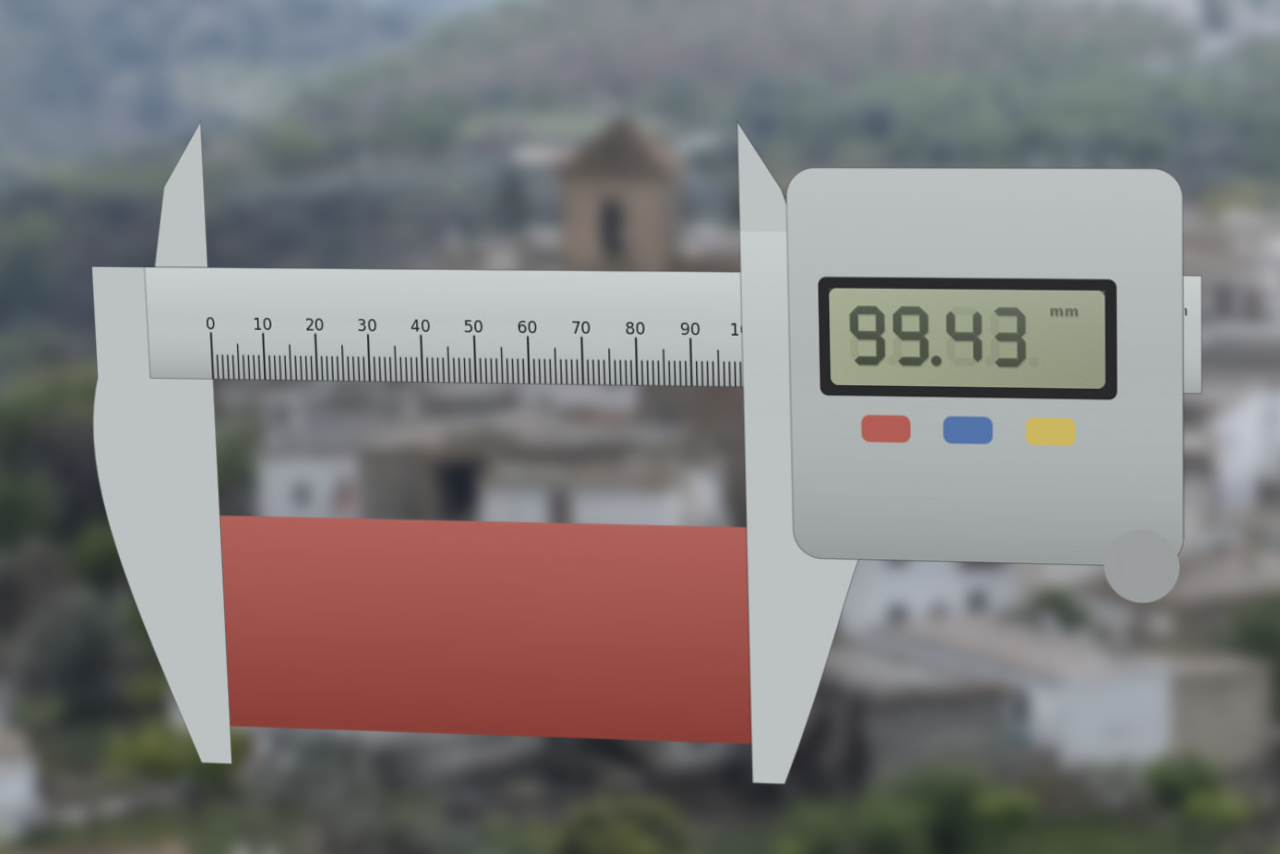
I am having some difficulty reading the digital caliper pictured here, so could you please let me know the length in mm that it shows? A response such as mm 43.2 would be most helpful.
mm 99.43
